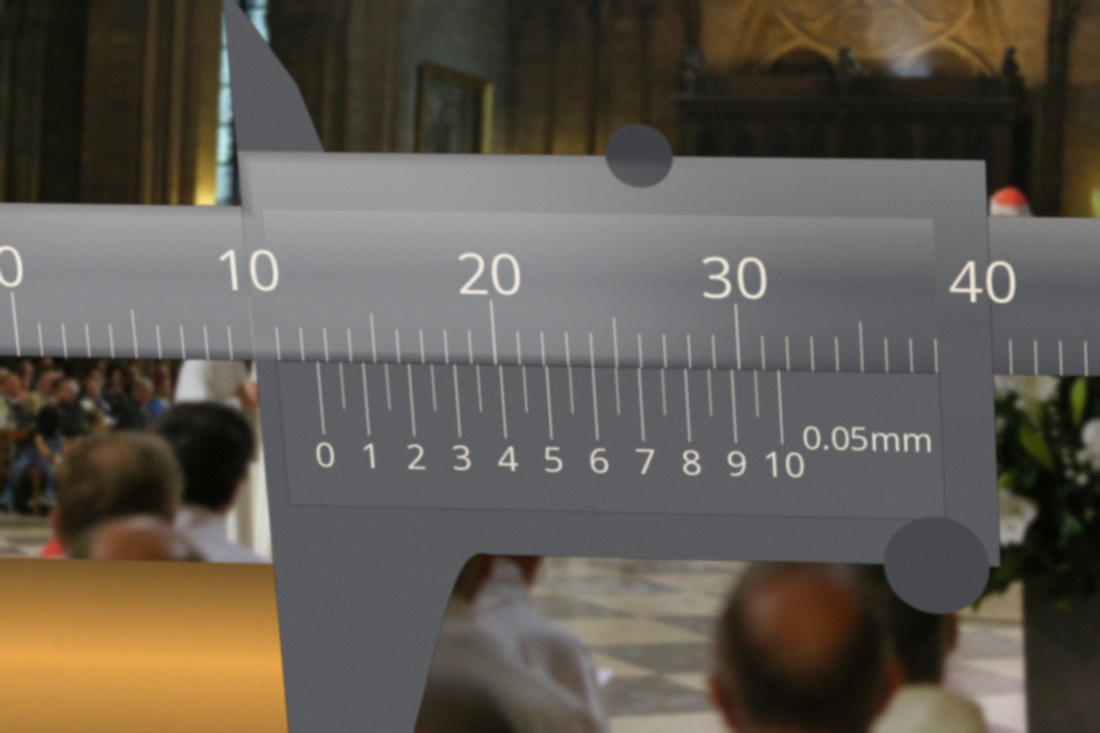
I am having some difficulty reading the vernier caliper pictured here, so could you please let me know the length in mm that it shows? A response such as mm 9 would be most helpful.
mm 12.6
